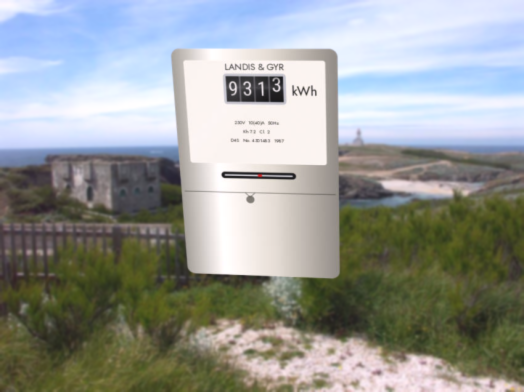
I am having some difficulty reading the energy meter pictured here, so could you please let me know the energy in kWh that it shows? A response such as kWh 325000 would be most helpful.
kWh 9313
